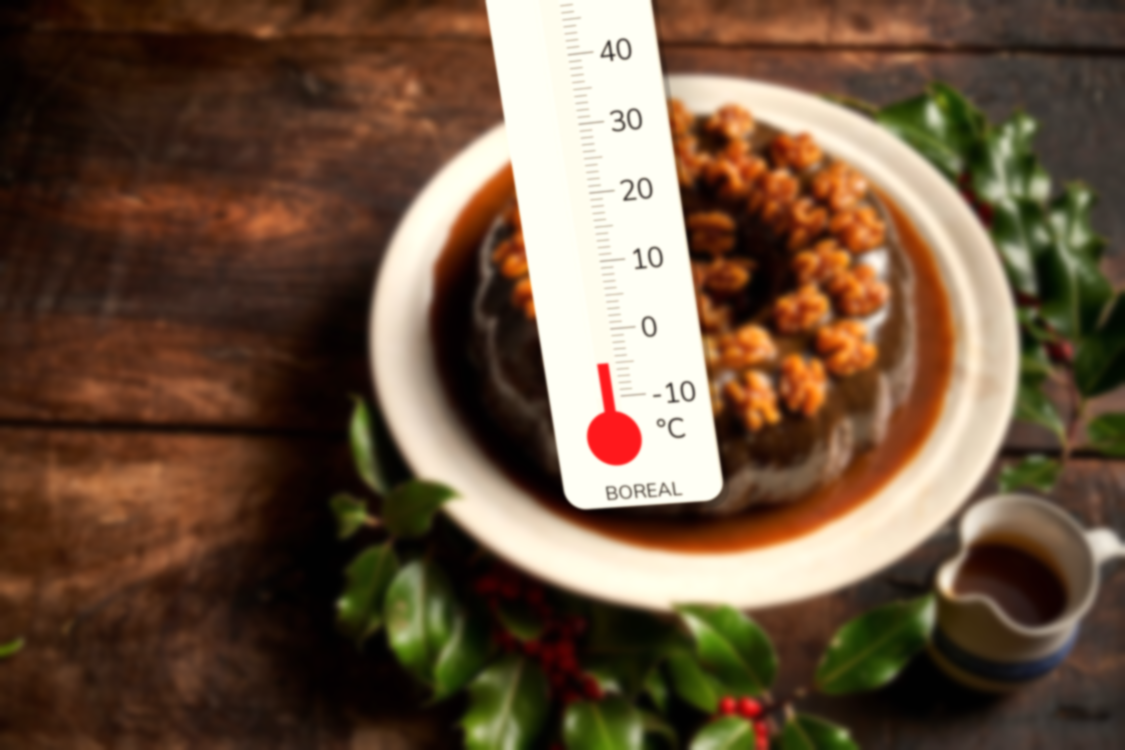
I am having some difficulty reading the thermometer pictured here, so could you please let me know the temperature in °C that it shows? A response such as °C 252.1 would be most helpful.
°C -5
